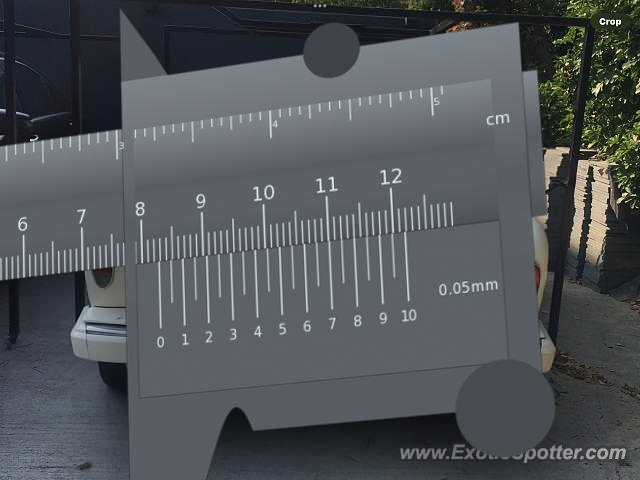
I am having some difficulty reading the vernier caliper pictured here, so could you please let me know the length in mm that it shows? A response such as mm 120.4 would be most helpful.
mm 82.8
